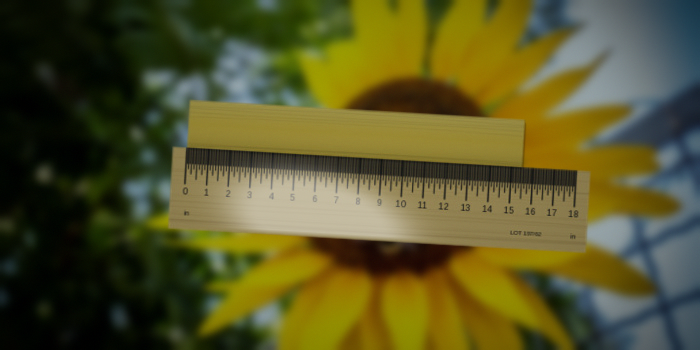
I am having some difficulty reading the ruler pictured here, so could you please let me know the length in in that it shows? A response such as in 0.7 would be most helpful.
in 15.5
